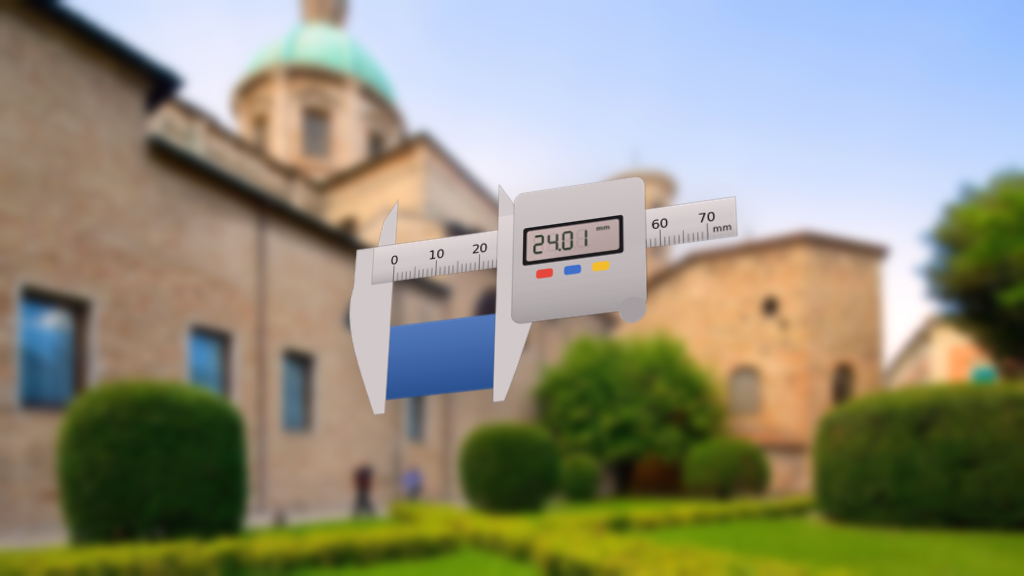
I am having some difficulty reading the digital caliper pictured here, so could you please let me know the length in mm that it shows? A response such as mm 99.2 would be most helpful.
mm 24.01
